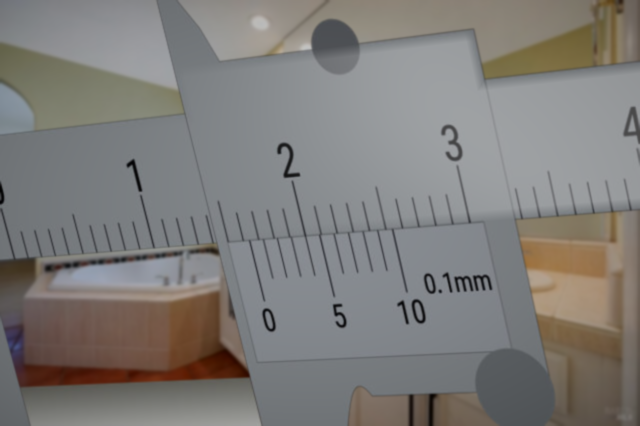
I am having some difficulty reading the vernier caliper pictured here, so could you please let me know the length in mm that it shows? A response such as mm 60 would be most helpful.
mm 16.4
